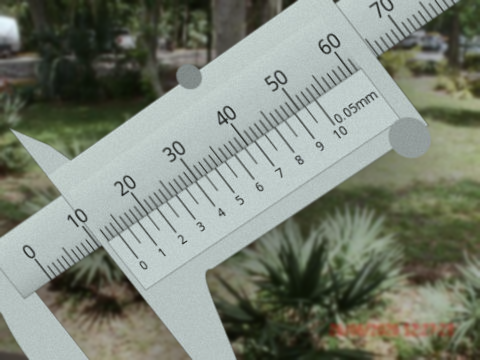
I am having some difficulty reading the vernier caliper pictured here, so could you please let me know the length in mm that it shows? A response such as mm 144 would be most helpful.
mm 14.0
